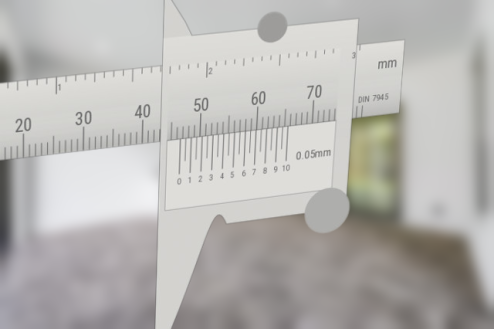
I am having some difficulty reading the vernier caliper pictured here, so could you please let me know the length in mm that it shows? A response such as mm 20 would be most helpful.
mm 46.6
